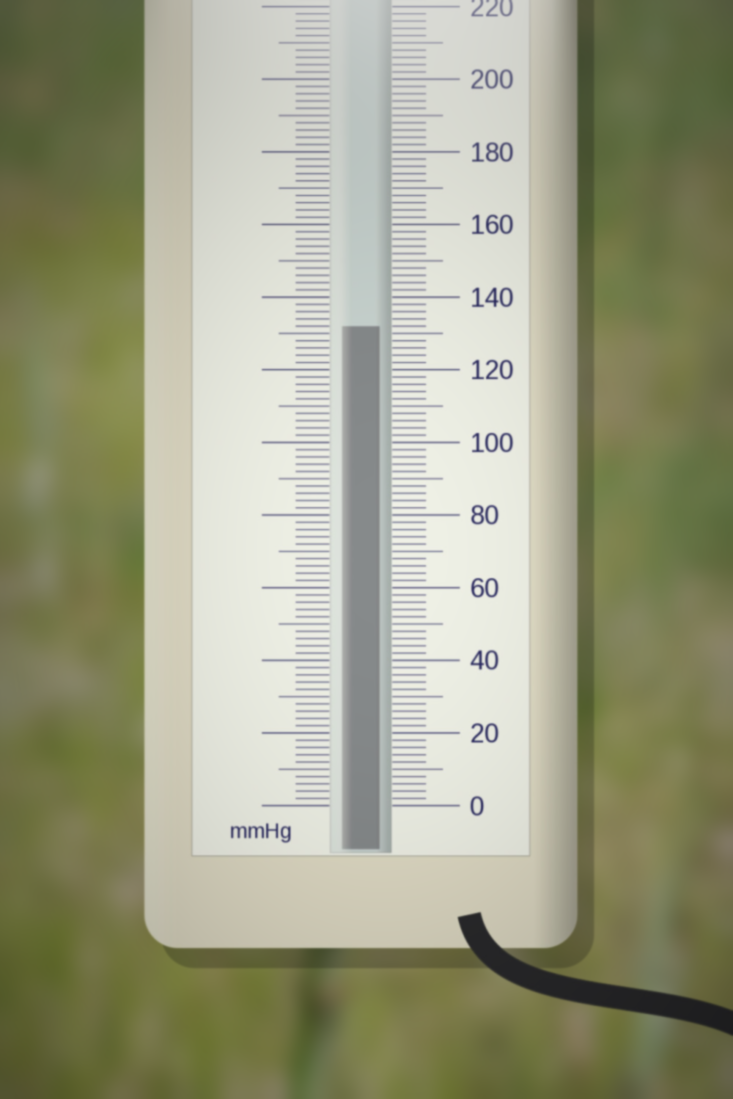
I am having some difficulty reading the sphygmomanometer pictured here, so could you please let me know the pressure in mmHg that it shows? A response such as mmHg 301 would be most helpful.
mmHg 132
